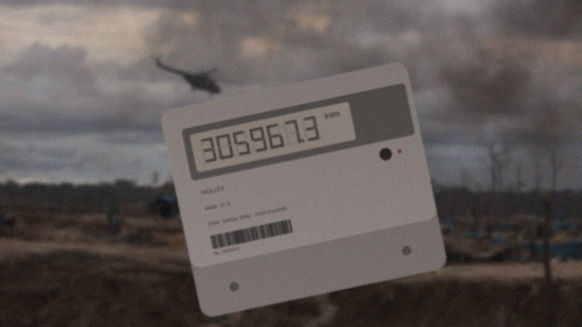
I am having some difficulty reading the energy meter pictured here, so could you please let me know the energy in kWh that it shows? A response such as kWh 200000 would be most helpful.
kWh 305967.3
